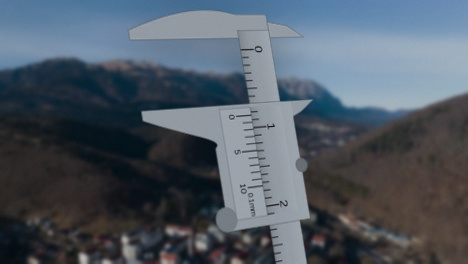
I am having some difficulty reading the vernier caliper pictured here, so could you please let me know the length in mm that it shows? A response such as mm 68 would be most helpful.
mm 8.4
